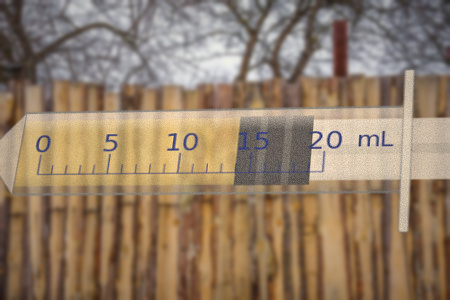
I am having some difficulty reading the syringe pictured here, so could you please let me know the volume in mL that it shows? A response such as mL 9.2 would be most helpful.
mL 14
